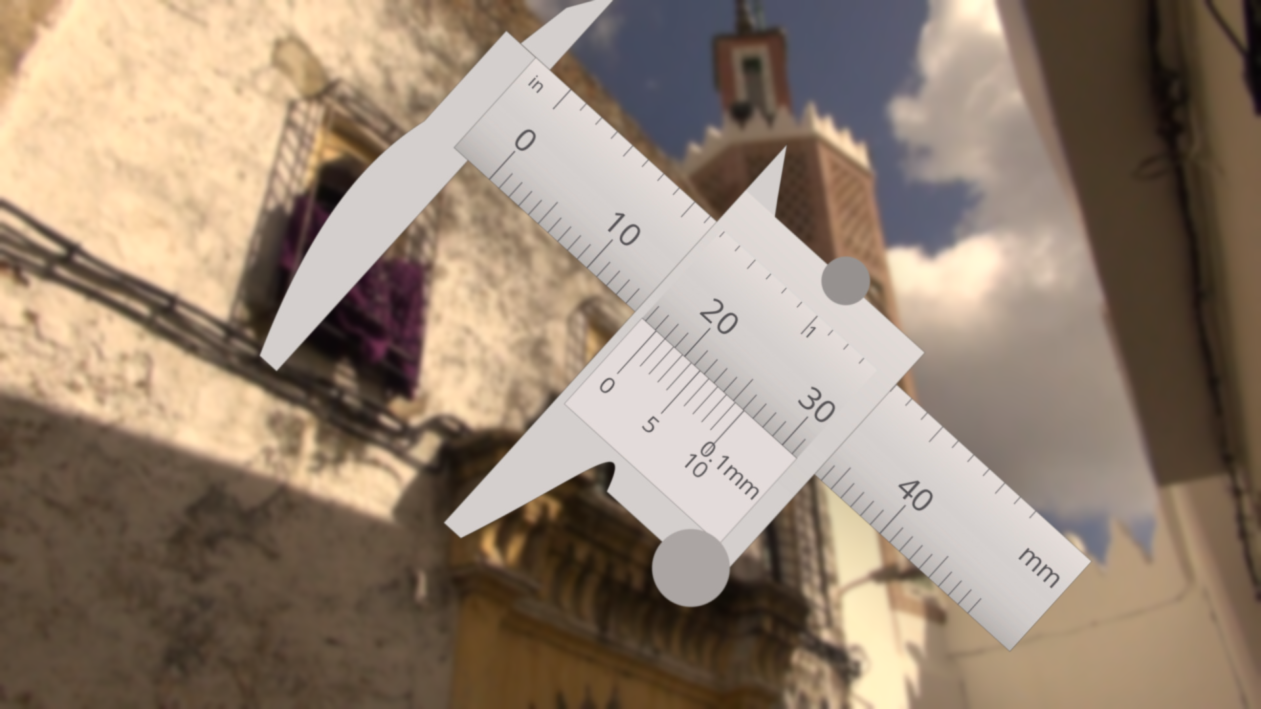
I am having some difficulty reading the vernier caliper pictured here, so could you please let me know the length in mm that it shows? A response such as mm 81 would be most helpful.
mm 17.1
